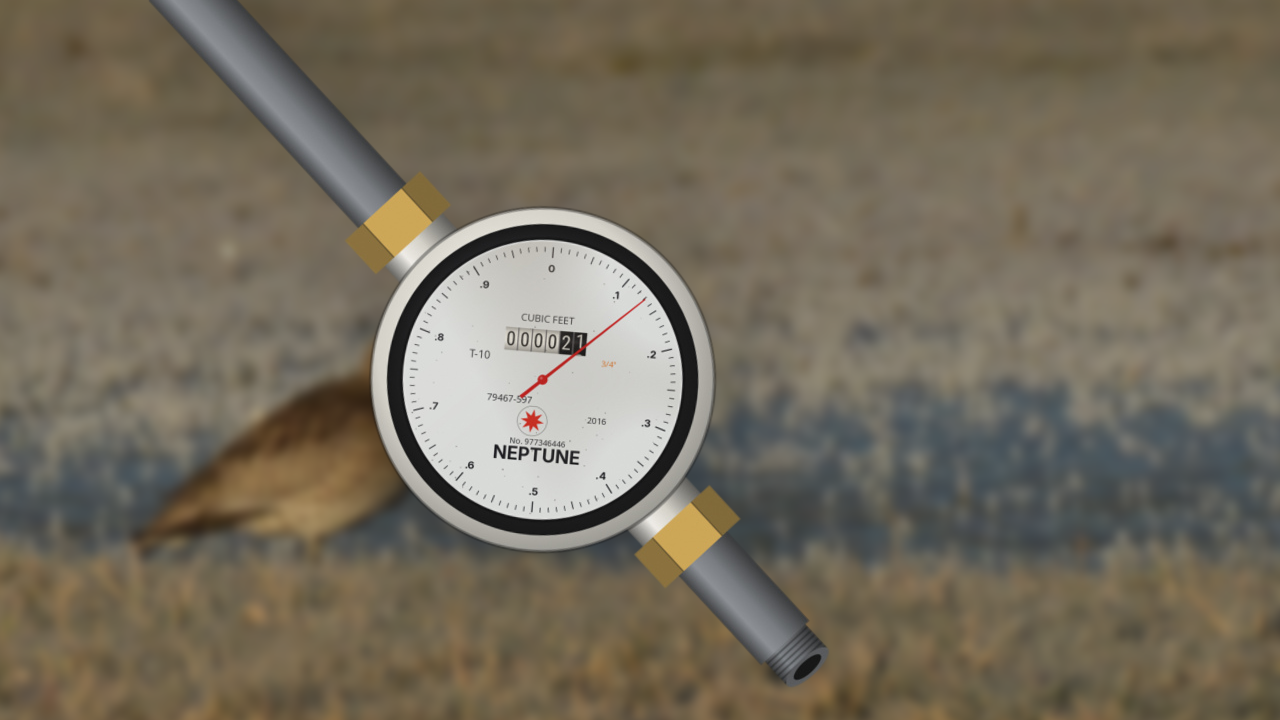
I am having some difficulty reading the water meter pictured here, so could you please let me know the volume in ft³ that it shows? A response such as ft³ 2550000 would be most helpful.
ft³ 21.13
